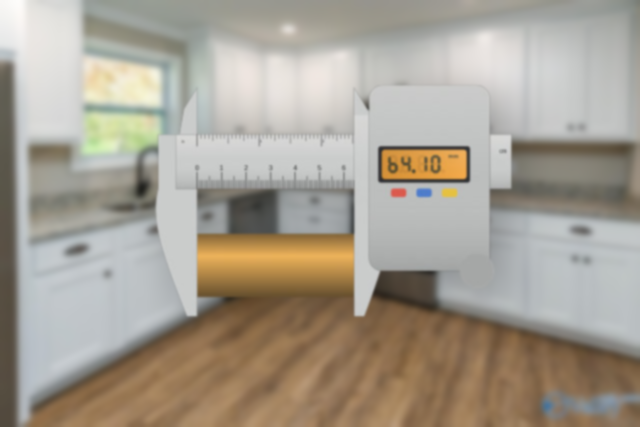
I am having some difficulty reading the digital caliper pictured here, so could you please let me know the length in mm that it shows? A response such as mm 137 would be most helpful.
mm 64.10
